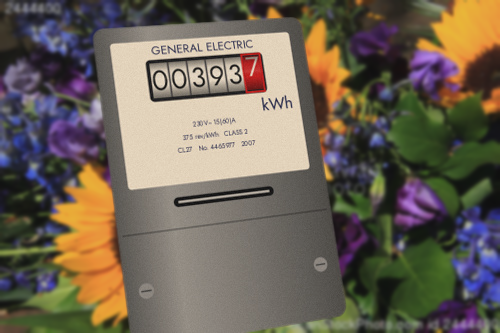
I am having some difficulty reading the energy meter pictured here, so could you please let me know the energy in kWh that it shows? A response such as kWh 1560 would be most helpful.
kWh 393.7
